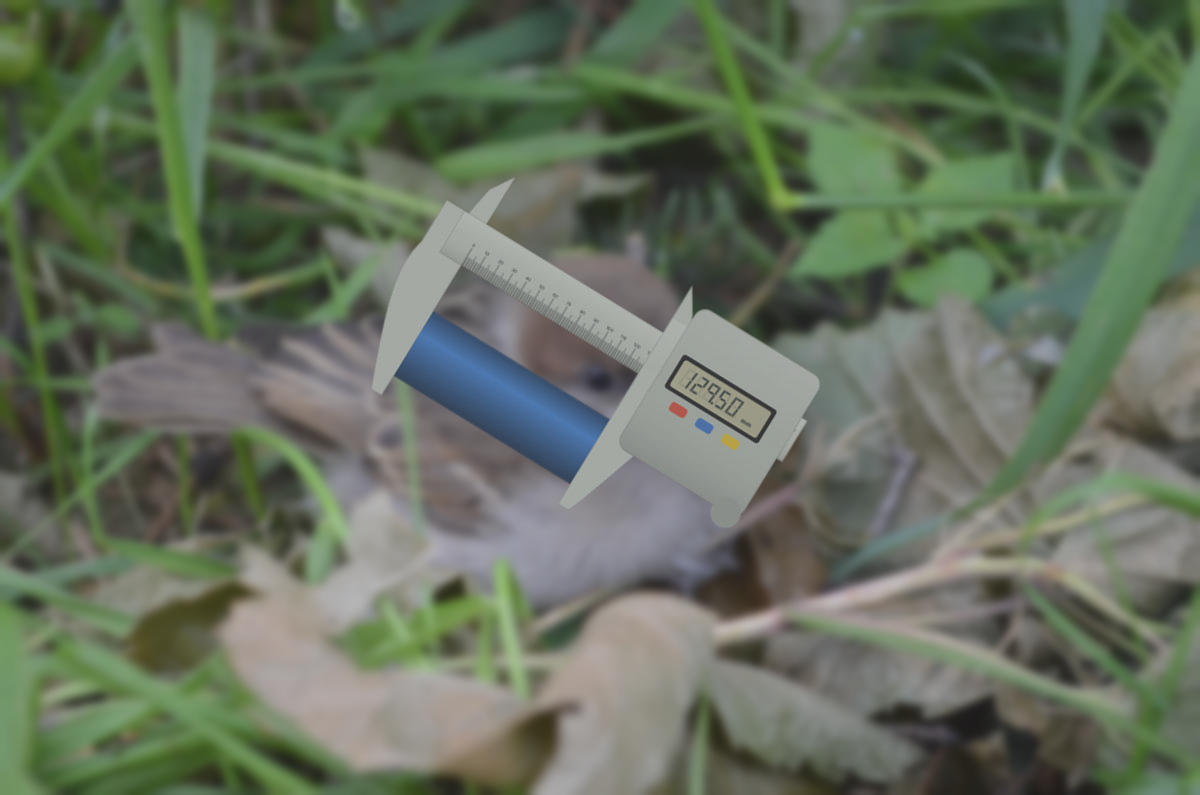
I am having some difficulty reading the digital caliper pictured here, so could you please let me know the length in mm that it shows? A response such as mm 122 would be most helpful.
mm 129.50
